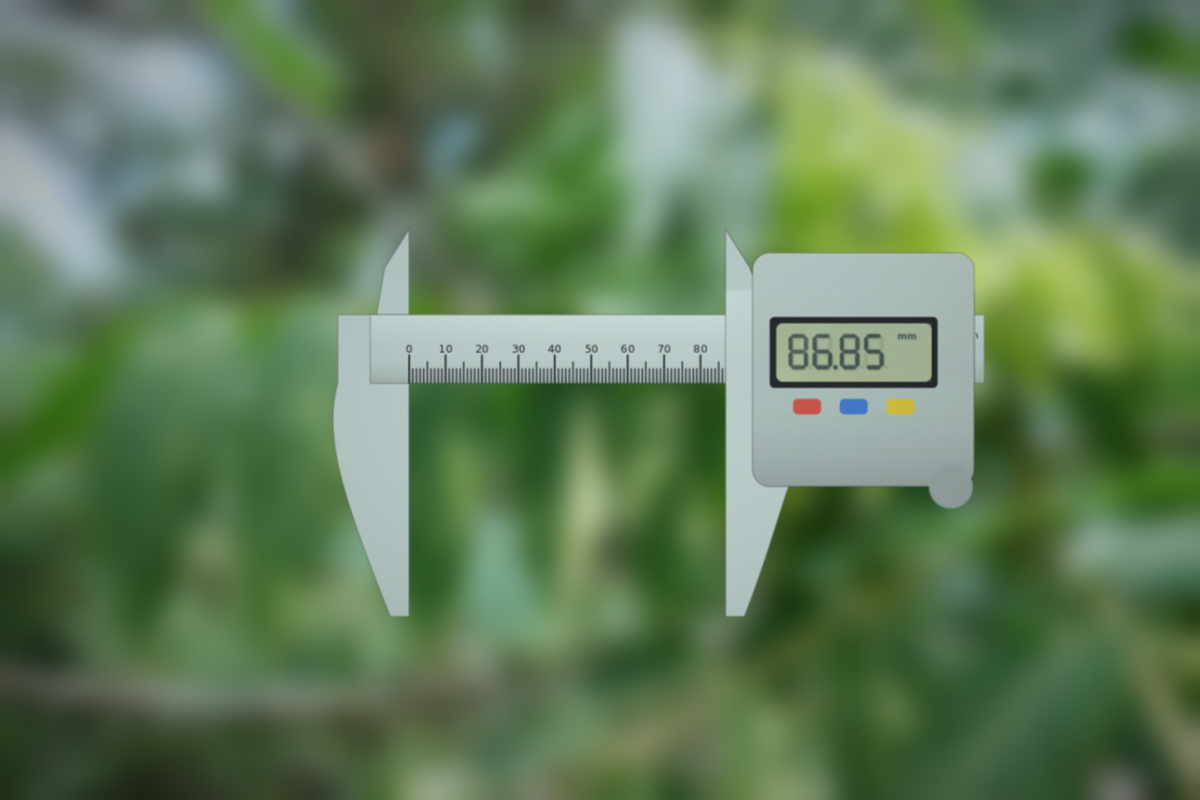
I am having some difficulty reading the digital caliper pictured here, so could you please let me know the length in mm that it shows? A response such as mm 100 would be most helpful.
mm 86.85
